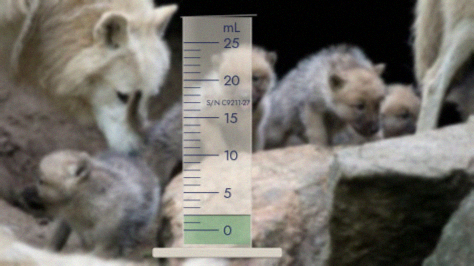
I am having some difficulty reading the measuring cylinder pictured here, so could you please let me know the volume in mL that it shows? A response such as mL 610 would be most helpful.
mL 2
